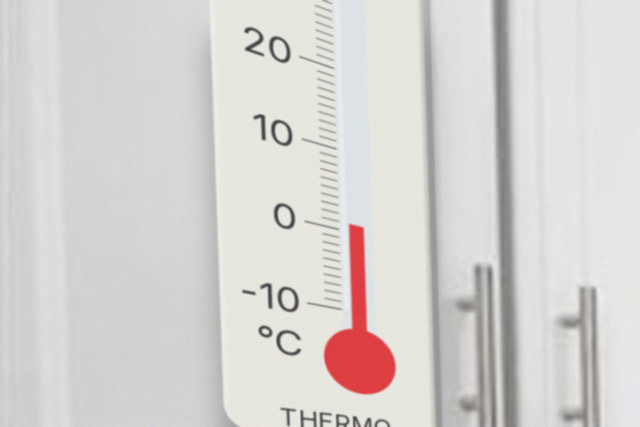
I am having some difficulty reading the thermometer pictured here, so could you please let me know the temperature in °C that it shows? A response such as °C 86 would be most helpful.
°C 1
